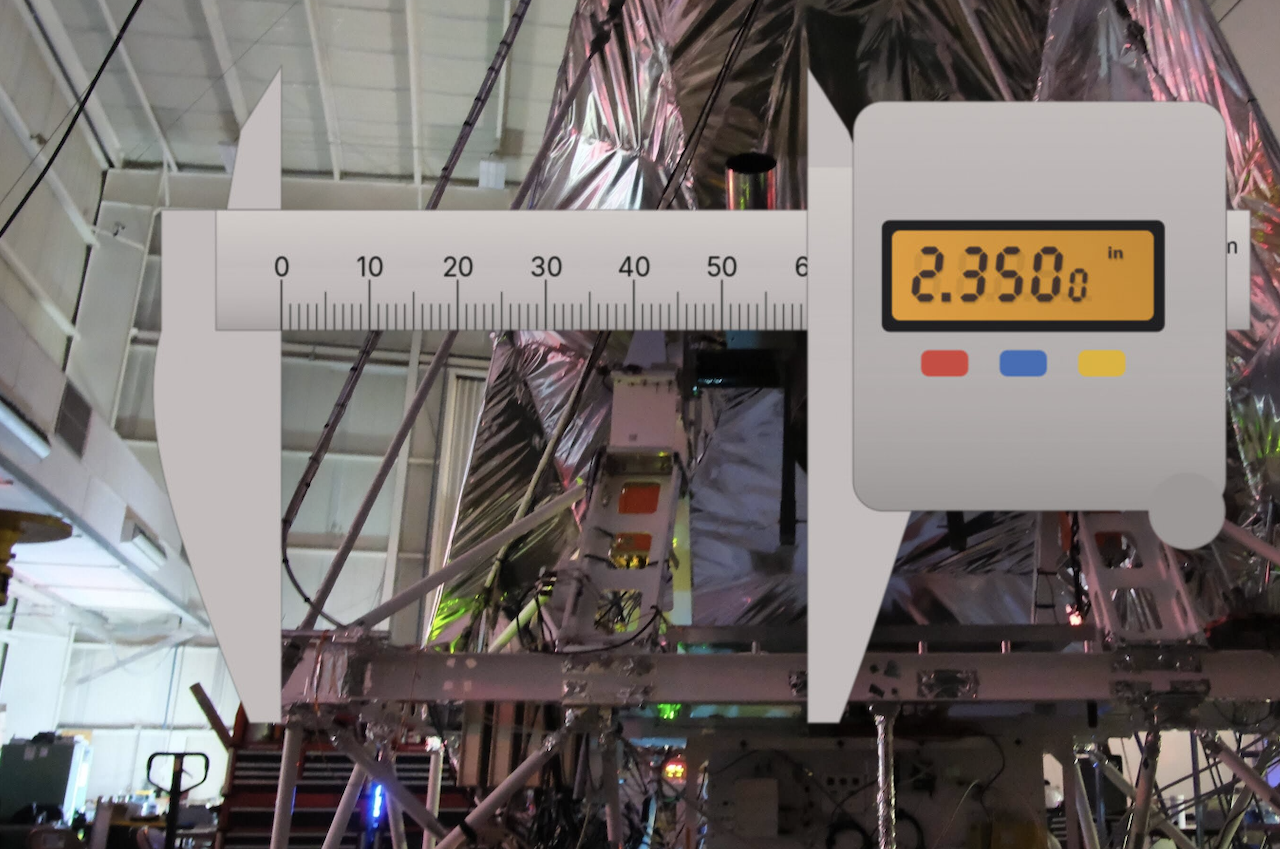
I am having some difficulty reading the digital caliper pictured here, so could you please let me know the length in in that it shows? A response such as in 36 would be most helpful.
in 2.3500
